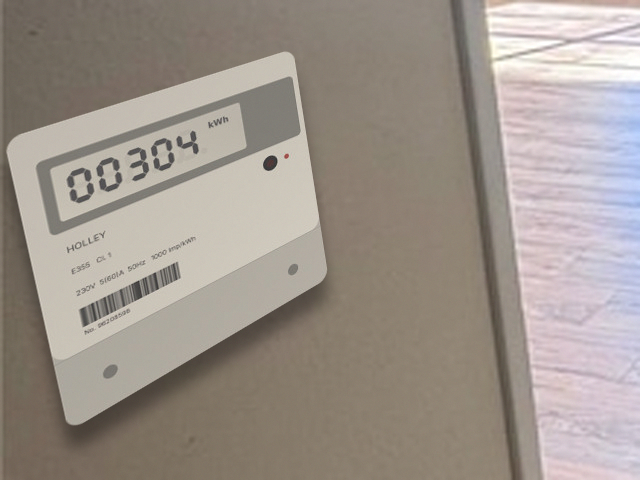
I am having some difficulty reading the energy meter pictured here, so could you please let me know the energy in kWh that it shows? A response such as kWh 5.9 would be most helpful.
kWh 304
